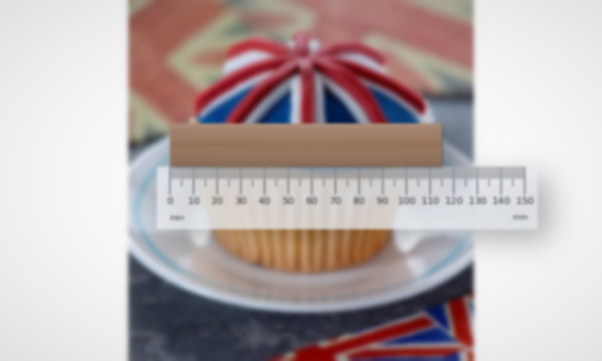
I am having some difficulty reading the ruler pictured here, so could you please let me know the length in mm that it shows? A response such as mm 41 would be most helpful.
mm 115
